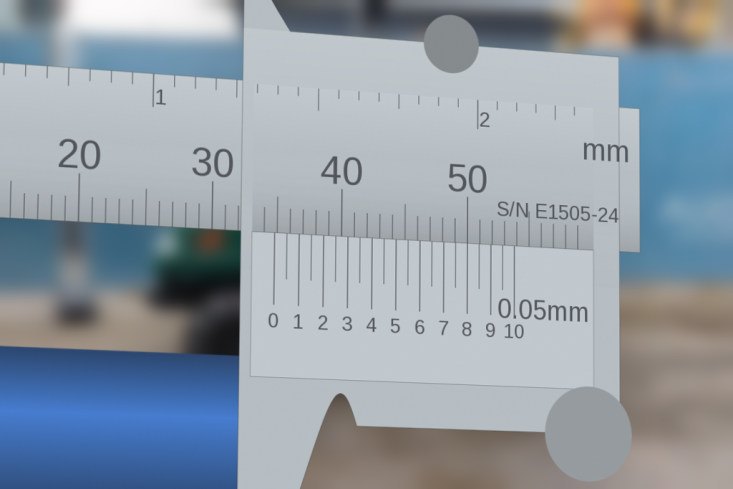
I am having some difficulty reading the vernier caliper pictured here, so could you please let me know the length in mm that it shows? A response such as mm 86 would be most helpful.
mm 34.8
